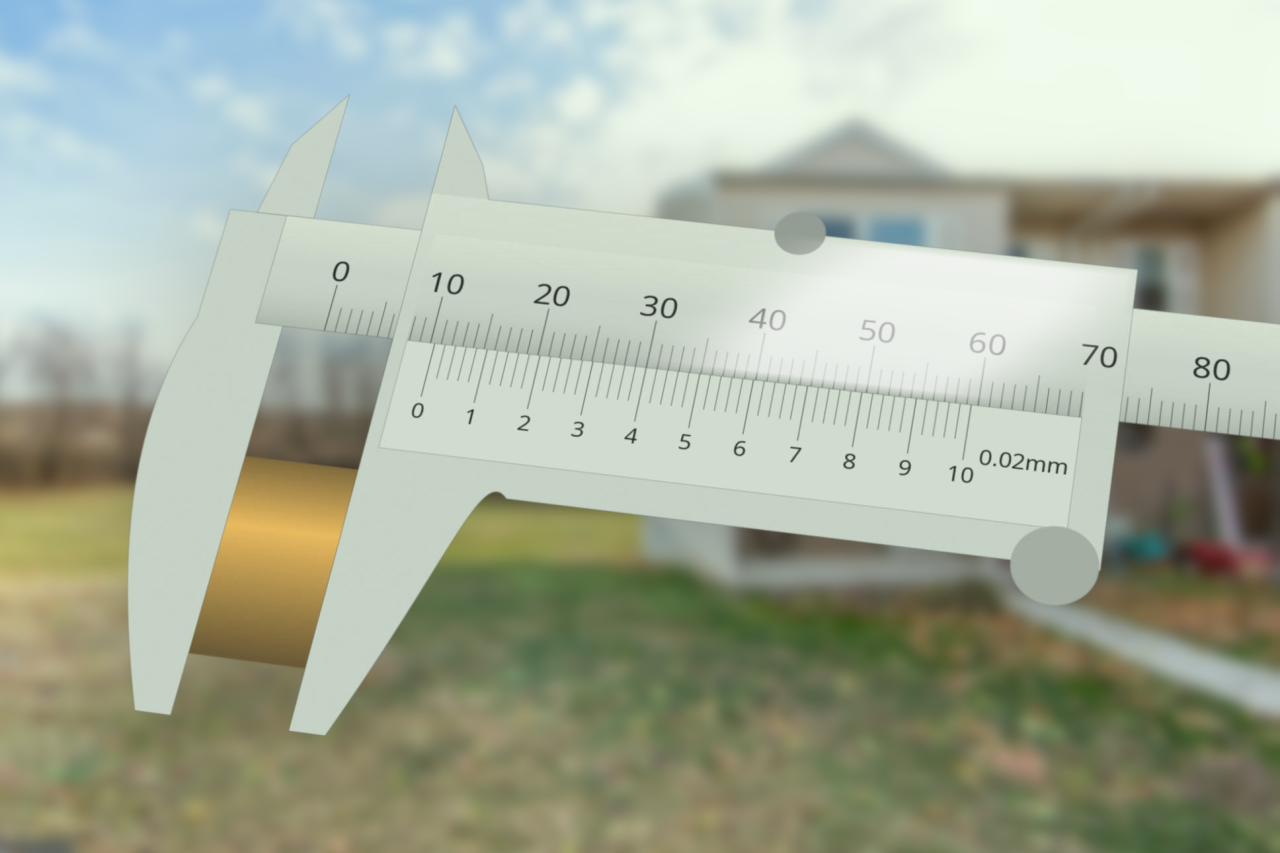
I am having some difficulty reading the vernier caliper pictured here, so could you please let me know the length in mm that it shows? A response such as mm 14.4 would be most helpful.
mm 10.4
